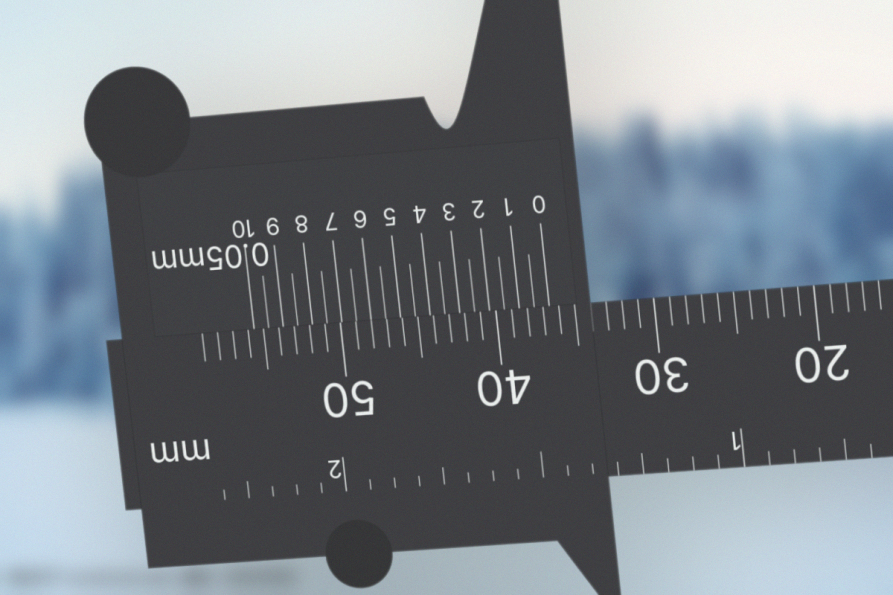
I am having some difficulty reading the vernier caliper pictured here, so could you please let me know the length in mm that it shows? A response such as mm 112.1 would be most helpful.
mm 36.6
